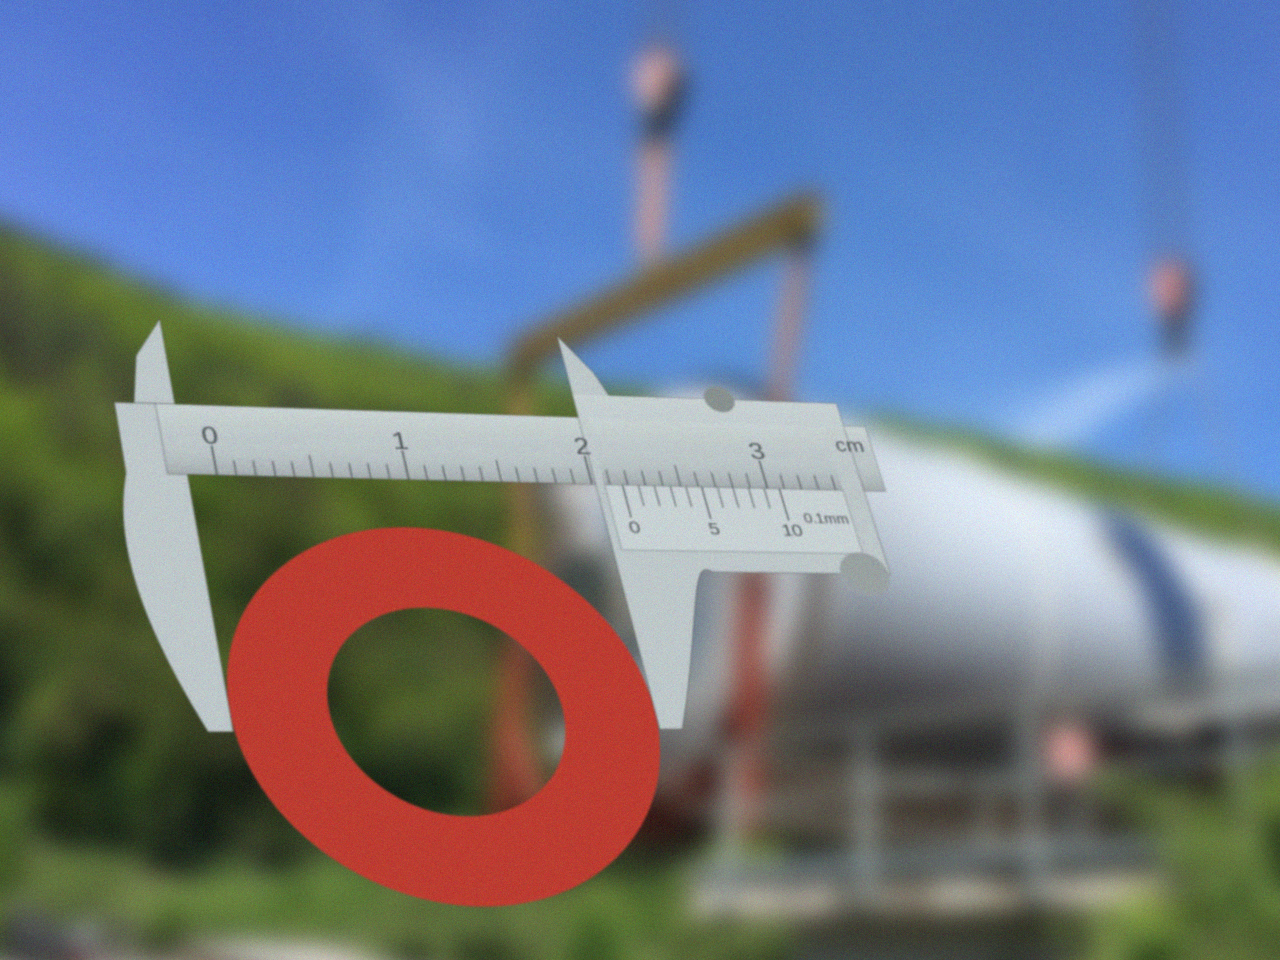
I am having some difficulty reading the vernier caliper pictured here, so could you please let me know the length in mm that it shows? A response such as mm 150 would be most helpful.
mm 21.7
